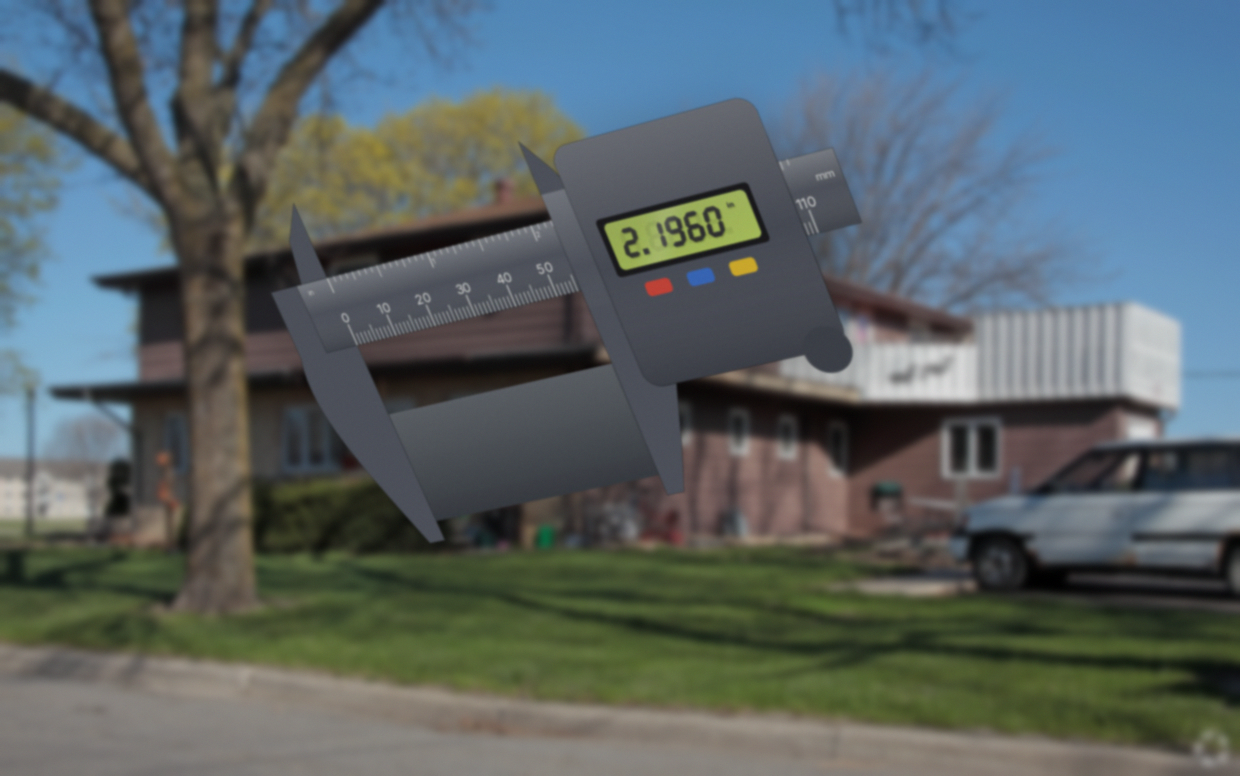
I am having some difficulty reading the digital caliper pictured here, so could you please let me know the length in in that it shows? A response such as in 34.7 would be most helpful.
in 2.1960
